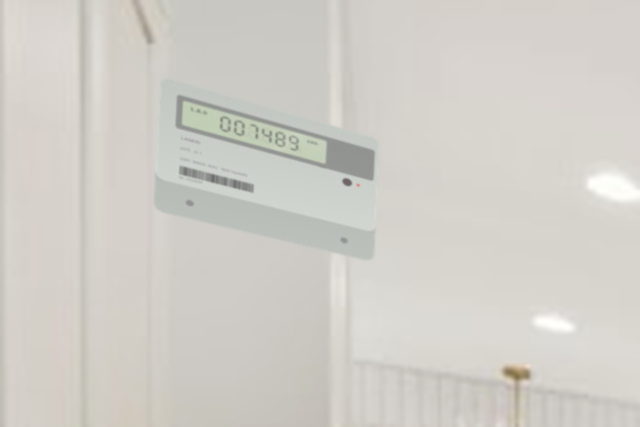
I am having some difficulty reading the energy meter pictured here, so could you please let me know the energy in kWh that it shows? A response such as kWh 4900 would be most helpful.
kWh 7489
